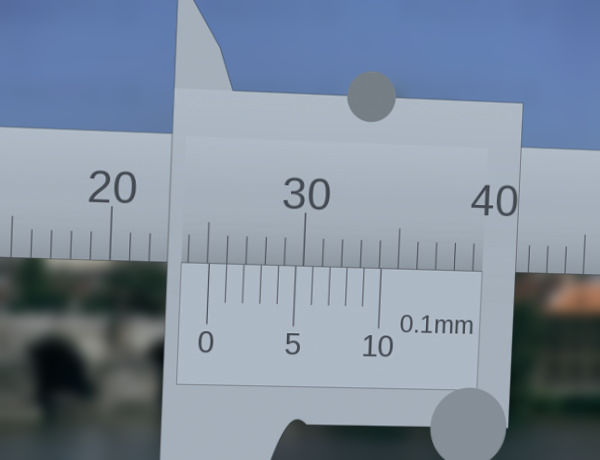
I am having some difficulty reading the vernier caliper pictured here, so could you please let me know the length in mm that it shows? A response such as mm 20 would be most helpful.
mm 25.1
